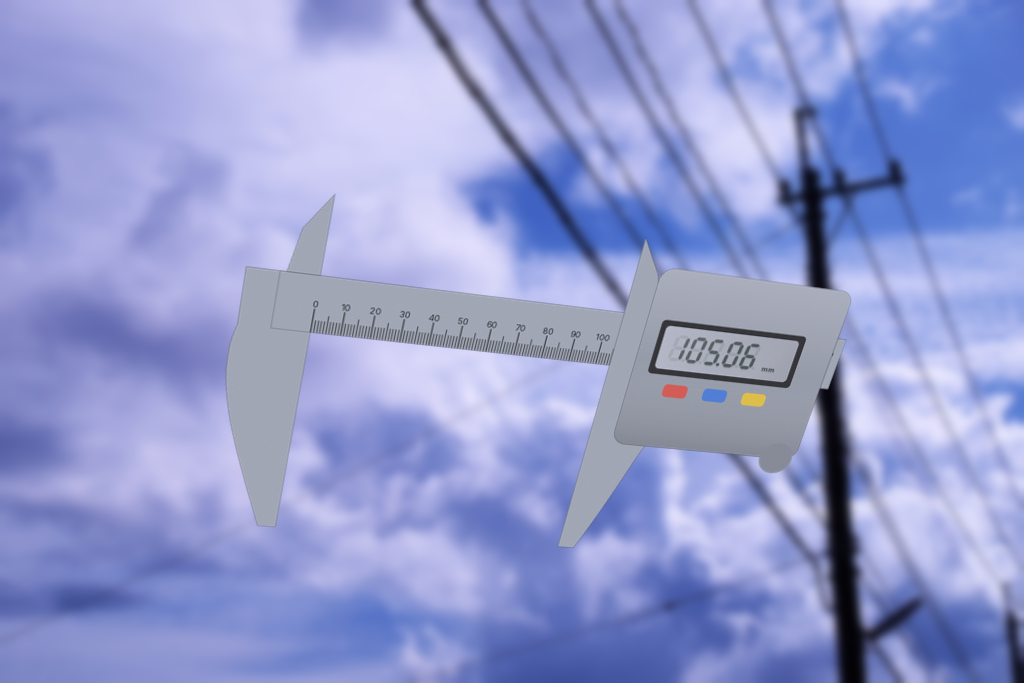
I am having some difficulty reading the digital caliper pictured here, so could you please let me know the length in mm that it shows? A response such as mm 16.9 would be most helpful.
mm 105.06
